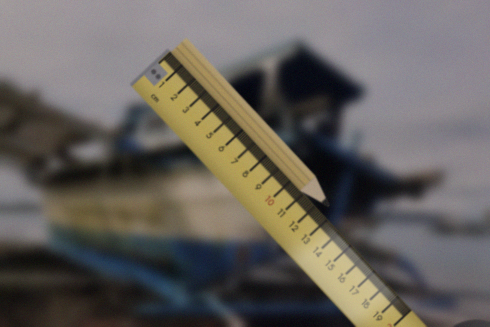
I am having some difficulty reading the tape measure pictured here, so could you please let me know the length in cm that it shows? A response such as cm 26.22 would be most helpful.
cm 12.5
